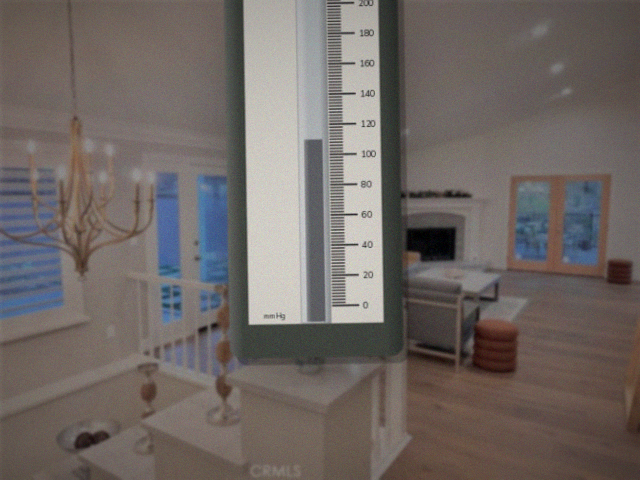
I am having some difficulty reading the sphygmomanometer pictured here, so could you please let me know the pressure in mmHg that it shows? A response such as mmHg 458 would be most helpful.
mmHg 110
